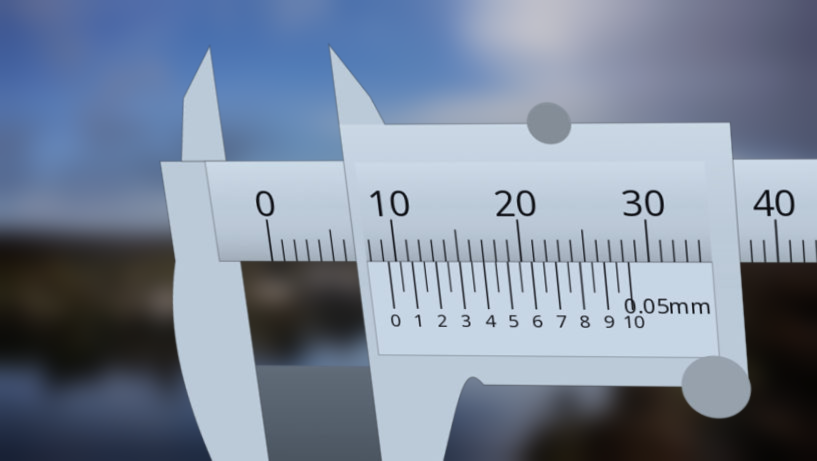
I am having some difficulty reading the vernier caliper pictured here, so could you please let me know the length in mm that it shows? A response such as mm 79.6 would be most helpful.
mm 9.4
